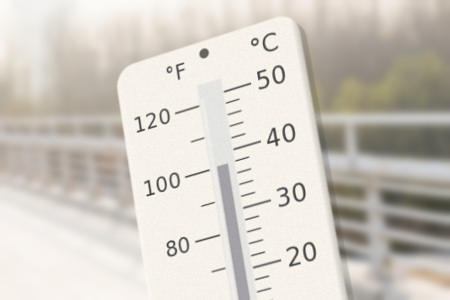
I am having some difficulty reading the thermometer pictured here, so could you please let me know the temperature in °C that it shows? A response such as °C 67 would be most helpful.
°C 38
